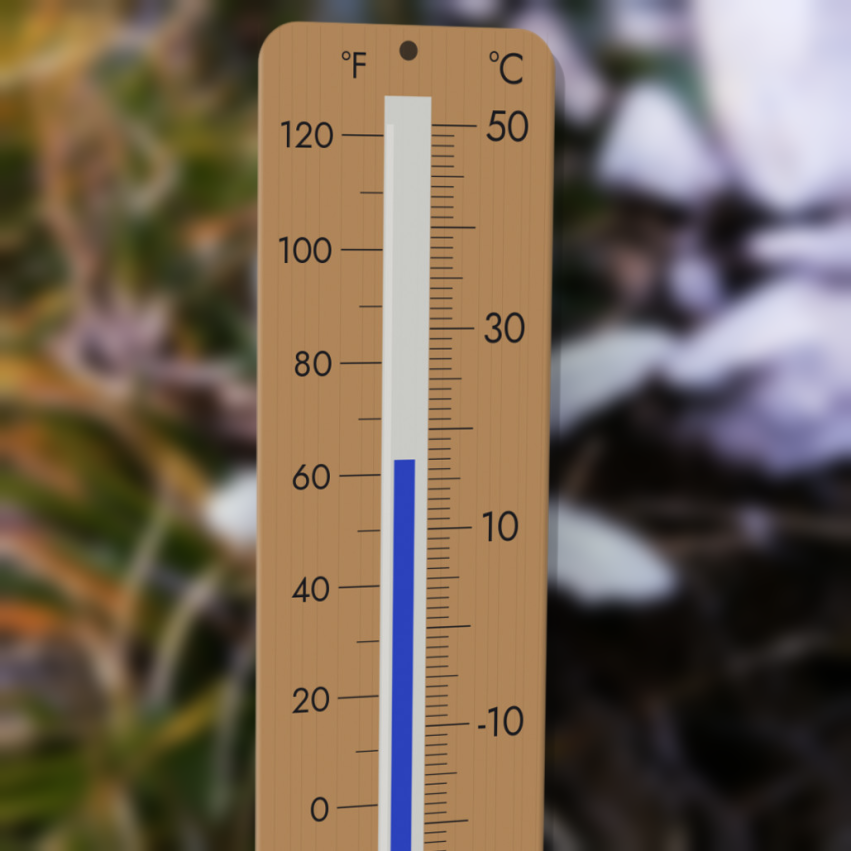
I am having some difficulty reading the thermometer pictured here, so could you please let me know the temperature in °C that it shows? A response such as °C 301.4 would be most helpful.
°C 17
